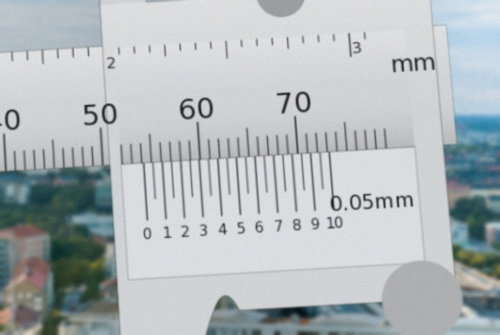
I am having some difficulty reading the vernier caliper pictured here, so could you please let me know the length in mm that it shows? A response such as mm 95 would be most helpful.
mm 54.2
